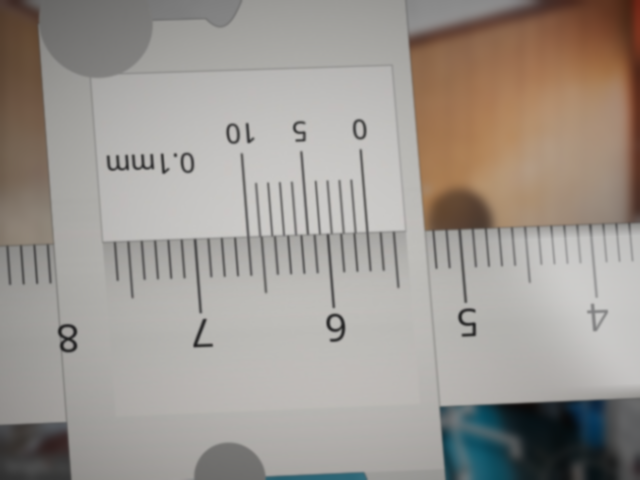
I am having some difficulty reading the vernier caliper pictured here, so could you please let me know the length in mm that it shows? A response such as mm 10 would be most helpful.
mm 57.0
